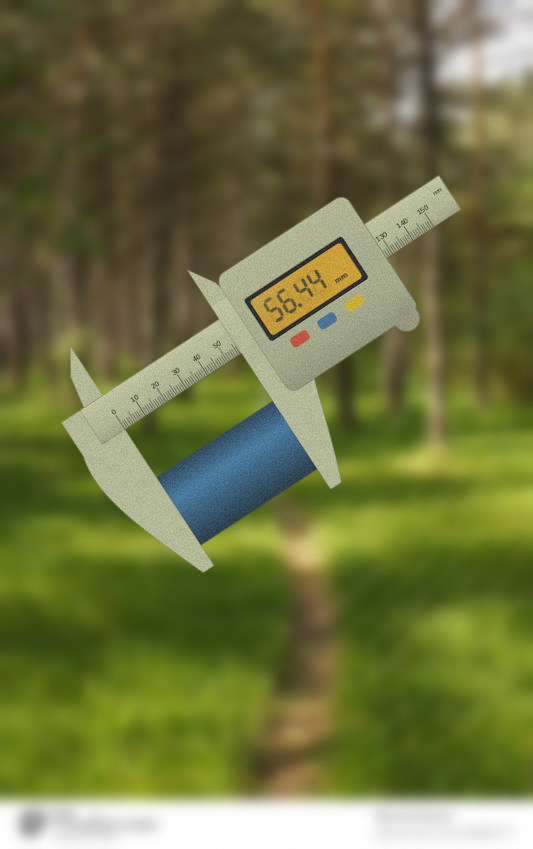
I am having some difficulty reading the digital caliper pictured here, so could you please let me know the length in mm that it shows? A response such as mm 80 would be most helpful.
mm 56.44
